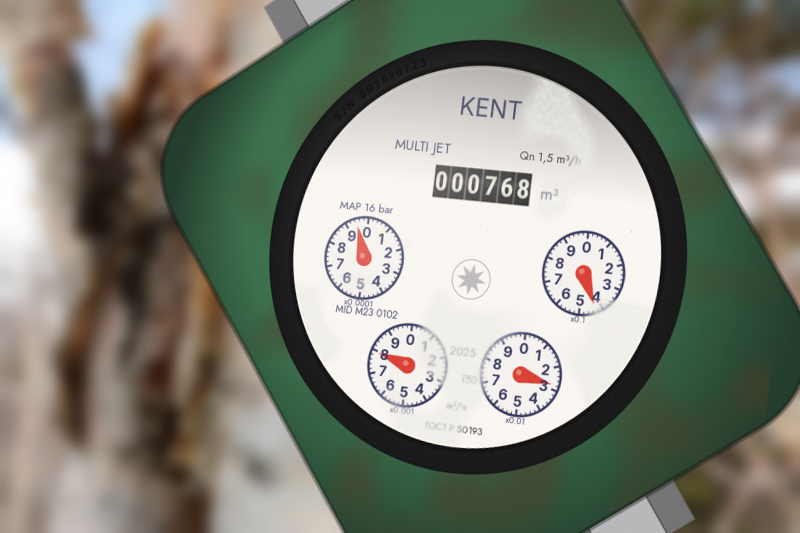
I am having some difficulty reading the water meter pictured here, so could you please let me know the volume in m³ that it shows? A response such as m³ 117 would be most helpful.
m³ 768.4279
